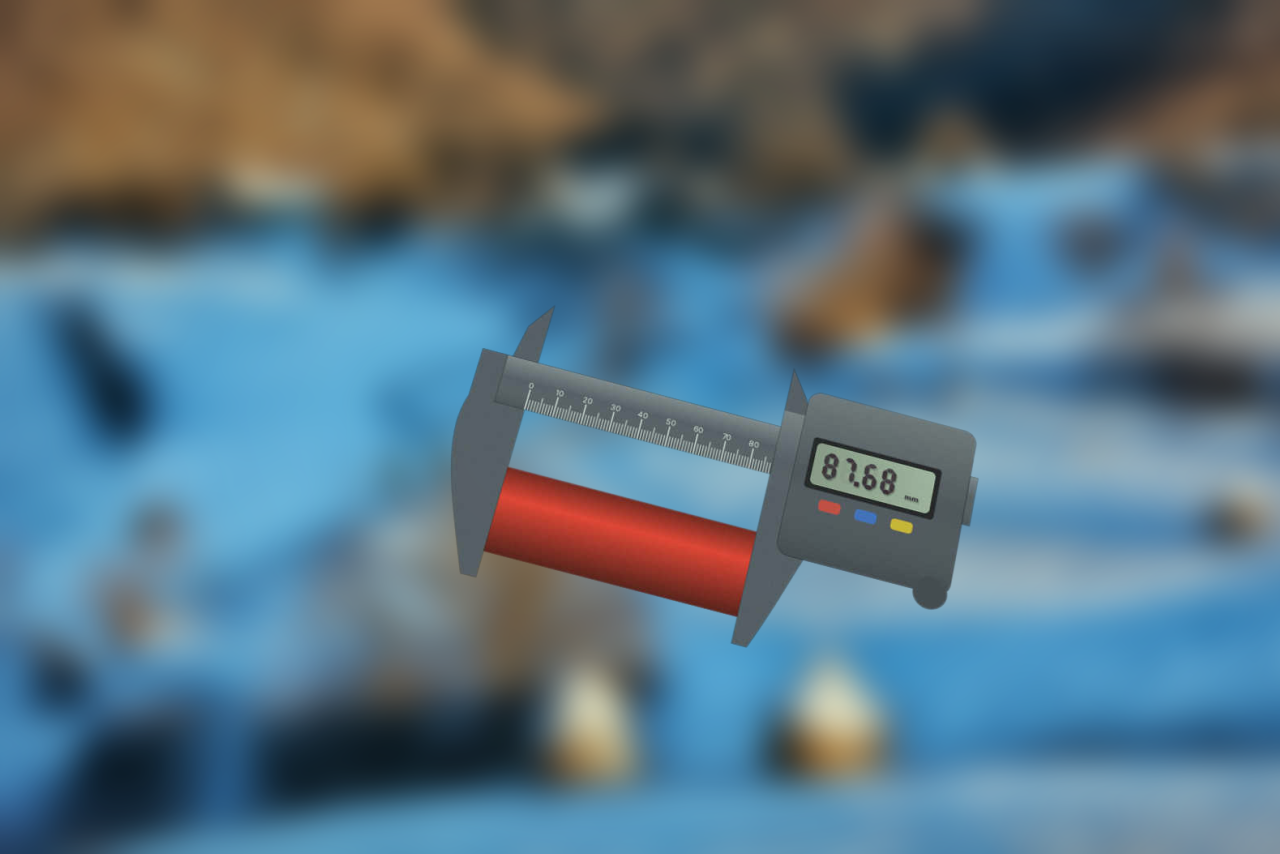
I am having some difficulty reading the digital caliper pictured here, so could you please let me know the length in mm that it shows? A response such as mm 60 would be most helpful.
mm 87.68
